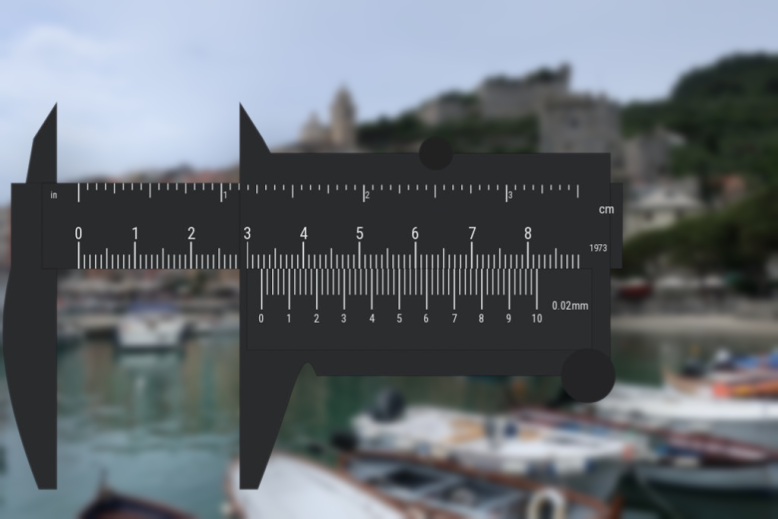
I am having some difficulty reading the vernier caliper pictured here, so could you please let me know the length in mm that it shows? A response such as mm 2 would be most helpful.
mm 32.6
